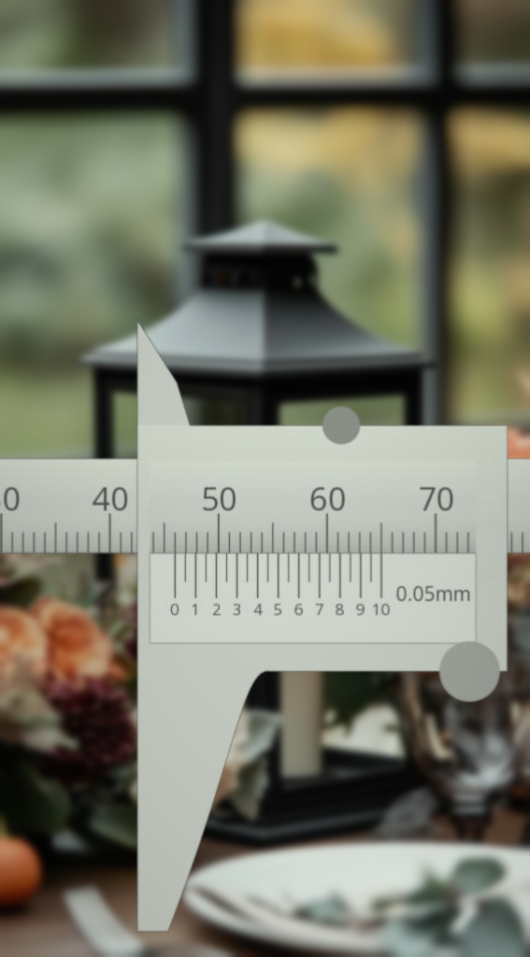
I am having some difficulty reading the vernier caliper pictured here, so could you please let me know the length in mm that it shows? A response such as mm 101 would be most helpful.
mm 46.0
